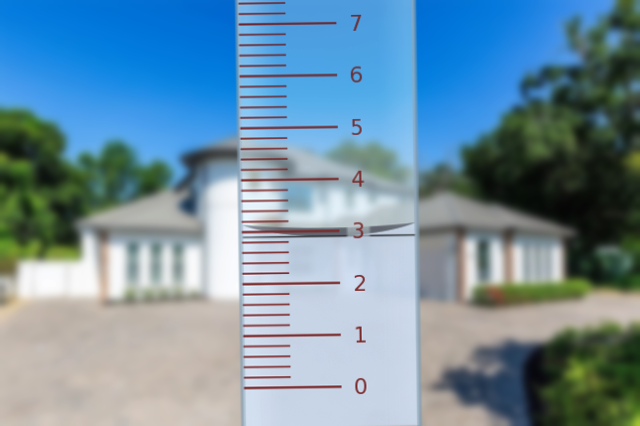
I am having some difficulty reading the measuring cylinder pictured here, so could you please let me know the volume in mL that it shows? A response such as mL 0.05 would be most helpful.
mL 2.9
